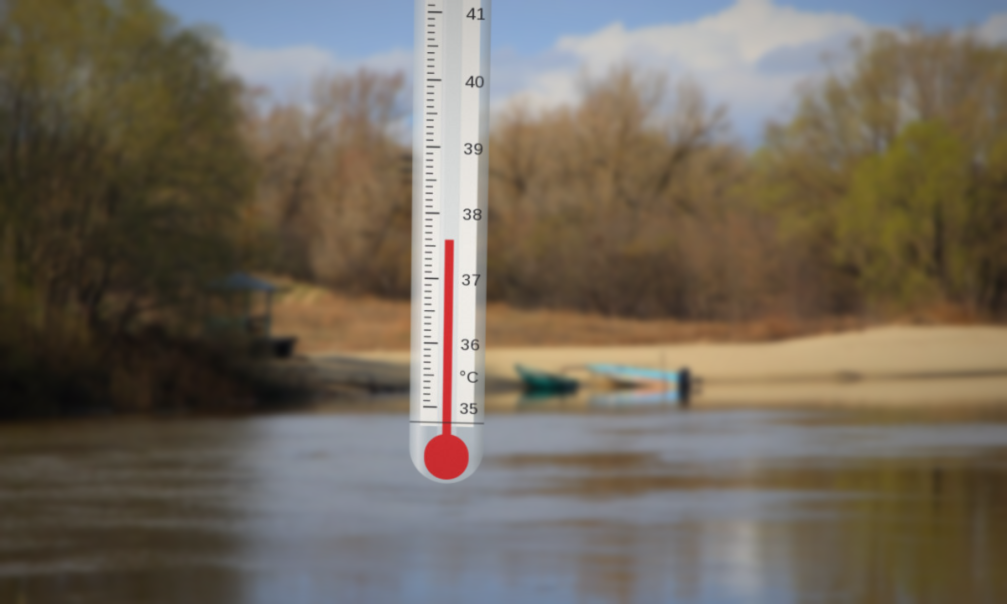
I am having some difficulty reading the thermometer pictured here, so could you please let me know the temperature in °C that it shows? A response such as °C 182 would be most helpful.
°C 37.6
